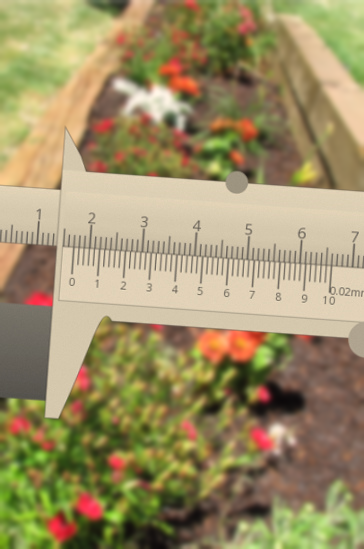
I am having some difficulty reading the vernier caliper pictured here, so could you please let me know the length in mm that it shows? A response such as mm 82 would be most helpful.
mm 17.0
